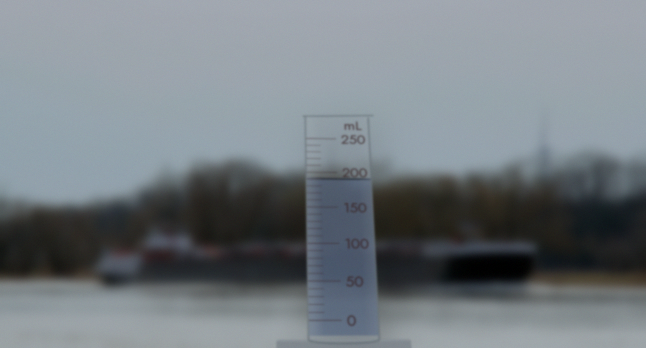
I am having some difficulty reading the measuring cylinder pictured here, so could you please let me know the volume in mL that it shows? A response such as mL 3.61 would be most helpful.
mL 190
